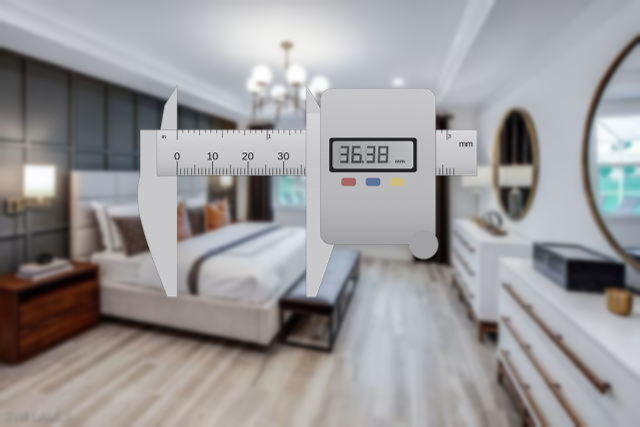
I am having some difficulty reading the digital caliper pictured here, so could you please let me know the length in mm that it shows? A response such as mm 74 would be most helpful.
mm 36.38
